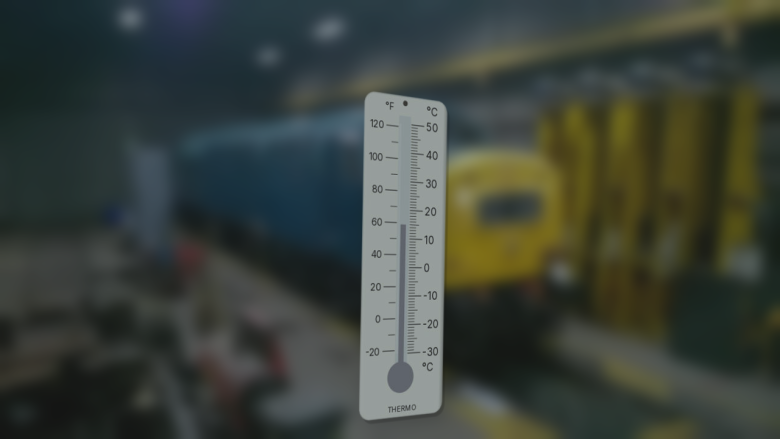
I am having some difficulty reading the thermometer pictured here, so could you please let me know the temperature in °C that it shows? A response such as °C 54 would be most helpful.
°C 15
